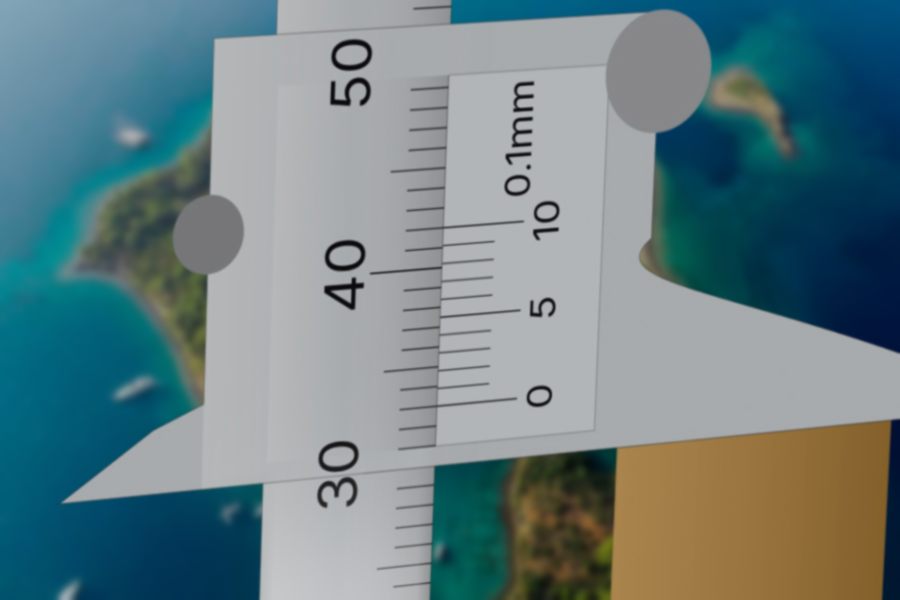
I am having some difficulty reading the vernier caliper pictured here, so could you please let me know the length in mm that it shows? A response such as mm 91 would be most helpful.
mm 33.0
